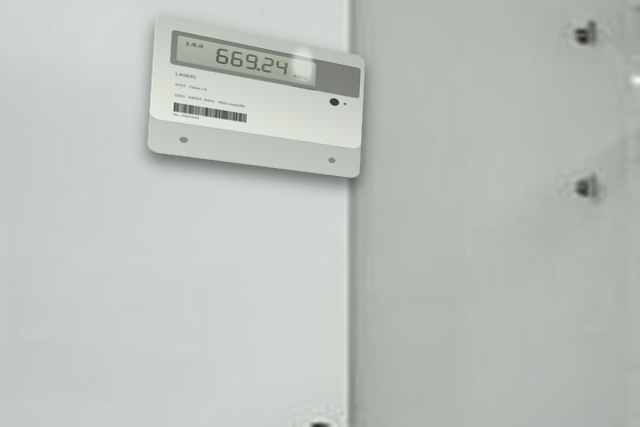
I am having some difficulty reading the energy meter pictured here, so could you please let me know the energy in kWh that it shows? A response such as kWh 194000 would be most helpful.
kWh 669.24
